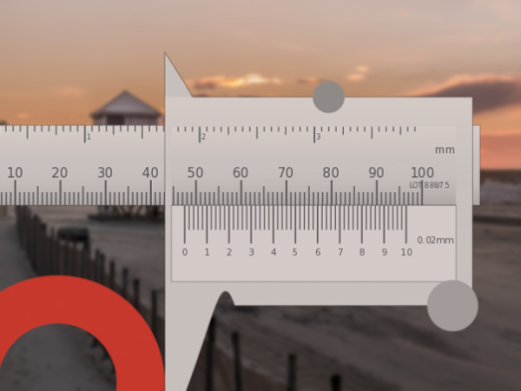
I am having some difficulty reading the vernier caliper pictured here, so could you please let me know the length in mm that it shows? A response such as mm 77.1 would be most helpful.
mm 47.5
